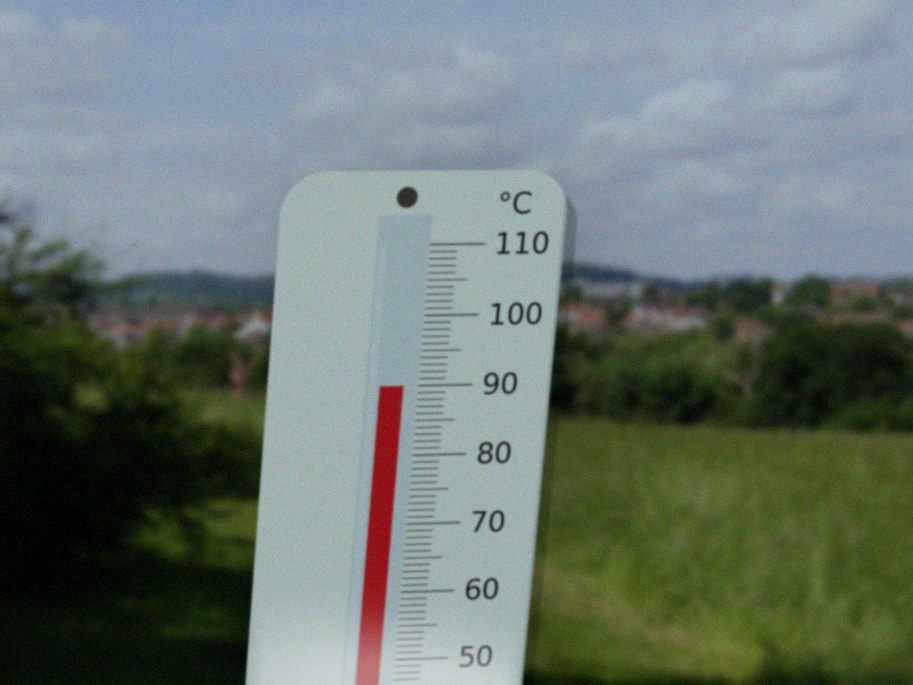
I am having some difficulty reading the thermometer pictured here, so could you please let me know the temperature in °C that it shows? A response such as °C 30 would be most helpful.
°C 90
